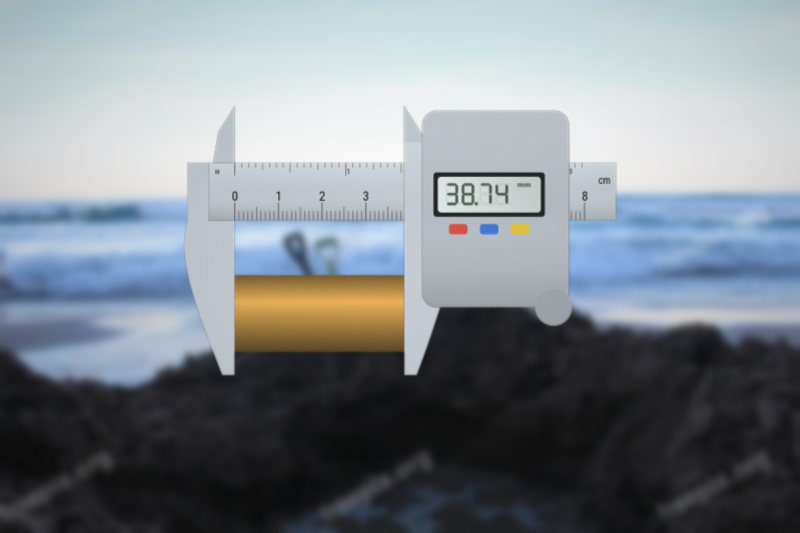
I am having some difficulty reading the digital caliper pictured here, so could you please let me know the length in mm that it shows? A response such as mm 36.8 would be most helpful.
mm 38.74
